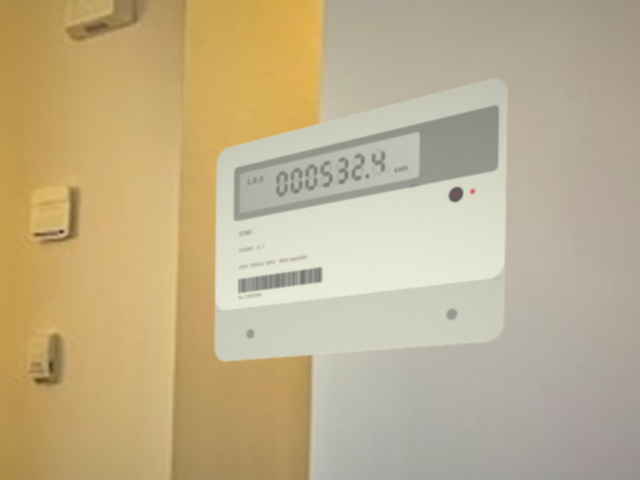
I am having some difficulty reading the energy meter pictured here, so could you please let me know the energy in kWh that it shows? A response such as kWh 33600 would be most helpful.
kWh 532.4
